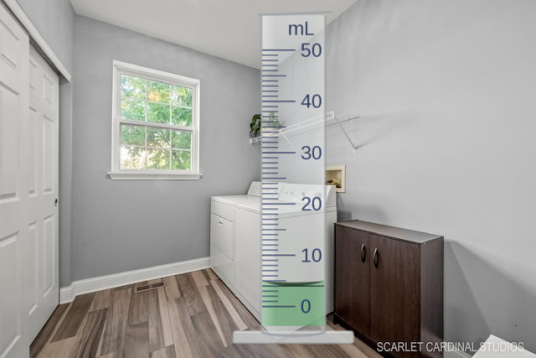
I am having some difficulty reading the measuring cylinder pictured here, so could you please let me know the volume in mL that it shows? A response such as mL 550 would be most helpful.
mL 4
